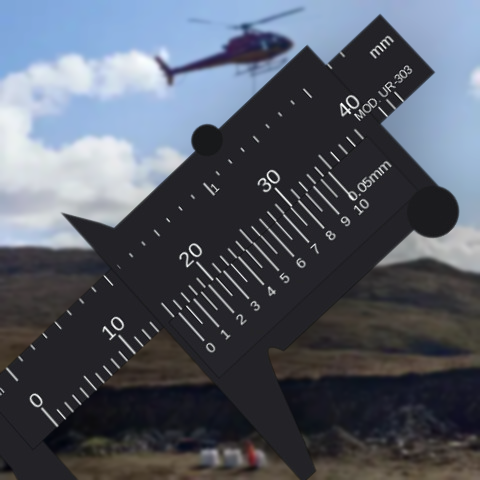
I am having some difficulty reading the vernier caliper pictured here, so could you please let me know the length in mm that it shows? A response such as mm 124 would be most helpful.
mm 15.6
